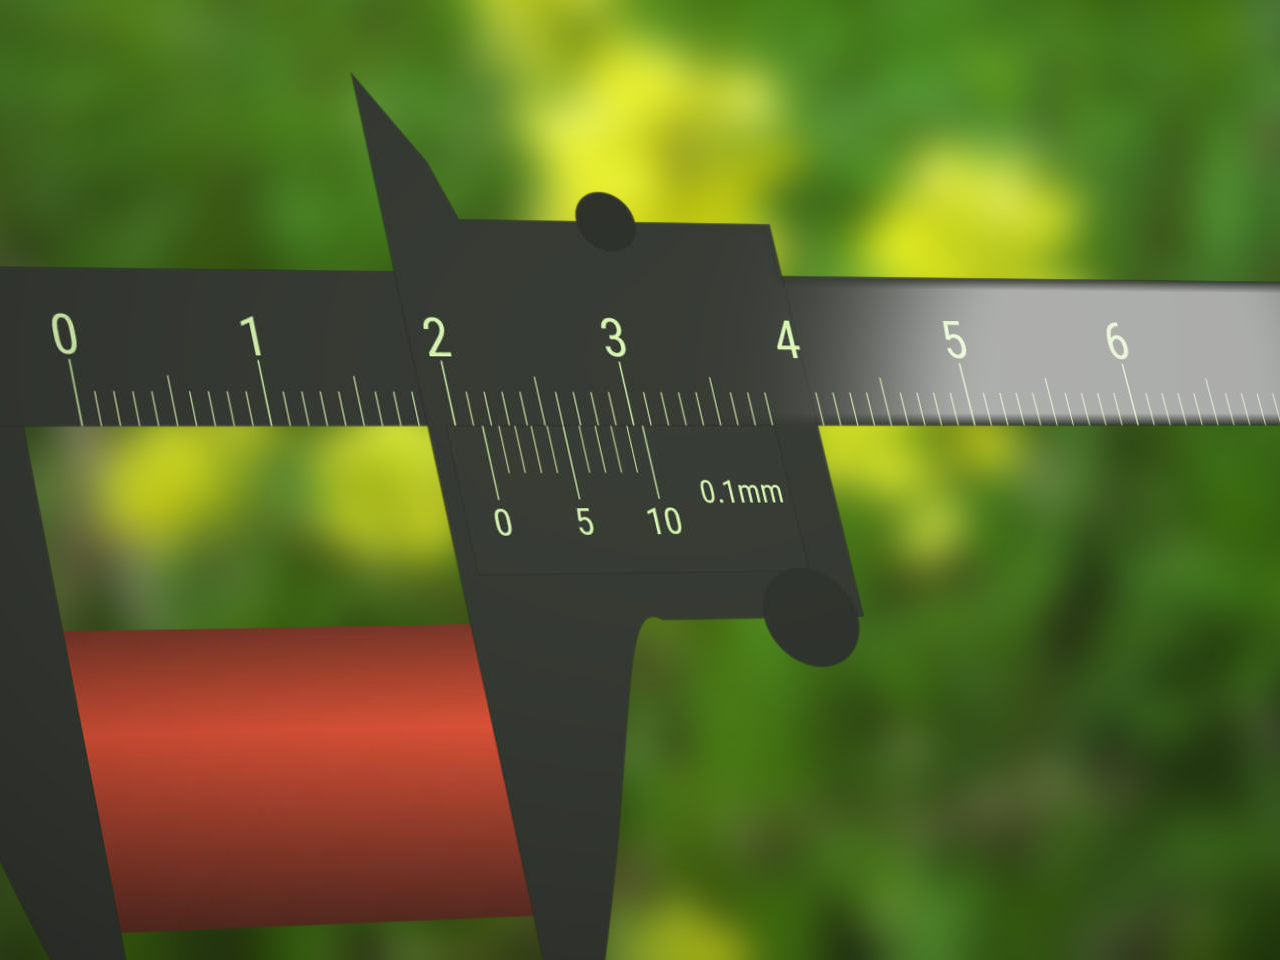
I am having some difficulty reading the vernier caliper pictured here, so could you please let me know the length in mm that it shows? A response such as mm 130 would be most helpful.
mm 21.5
